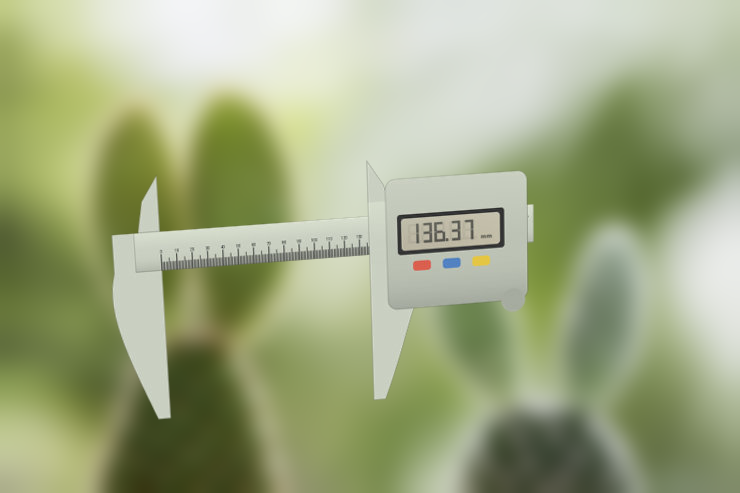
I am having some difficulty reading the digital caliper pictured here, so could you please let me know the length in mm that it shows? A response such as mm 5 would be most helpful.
mm 136.37
